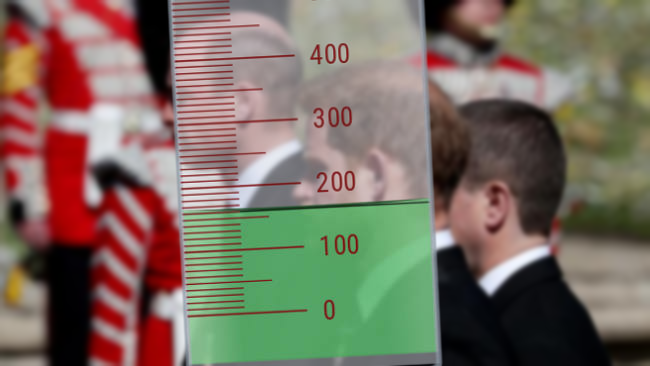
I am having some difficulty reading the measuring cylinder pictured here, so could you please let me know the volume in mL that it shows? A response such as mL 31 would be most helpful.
mL 160
